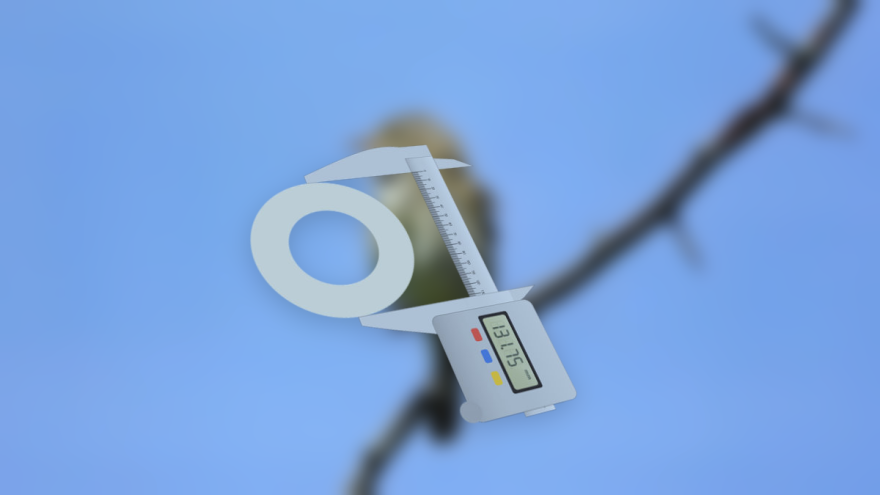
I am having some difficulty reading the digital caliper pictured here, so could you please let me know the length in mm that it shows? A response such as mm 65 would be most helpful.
mm 131.75
